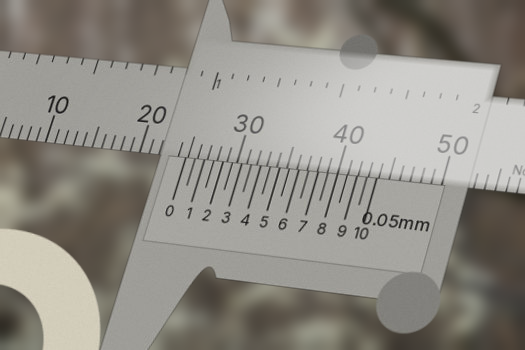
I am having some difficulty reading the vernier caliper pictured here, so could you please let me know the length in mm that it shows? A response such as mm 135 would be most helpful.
mm 24.8
